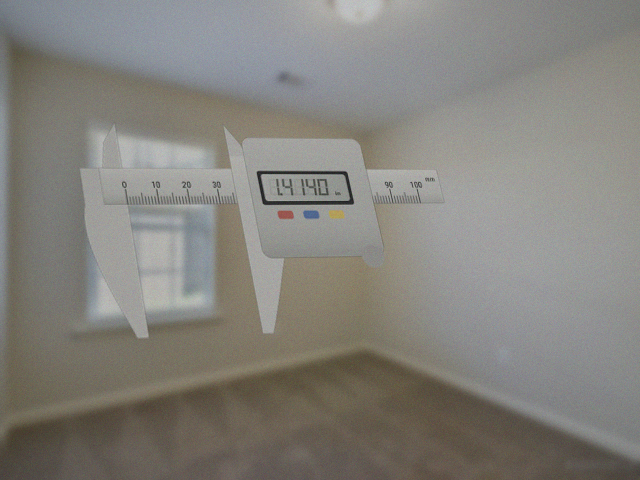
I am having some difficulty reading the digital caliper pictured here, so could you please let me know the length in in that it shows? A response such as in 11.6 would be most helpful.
in 1.4140
